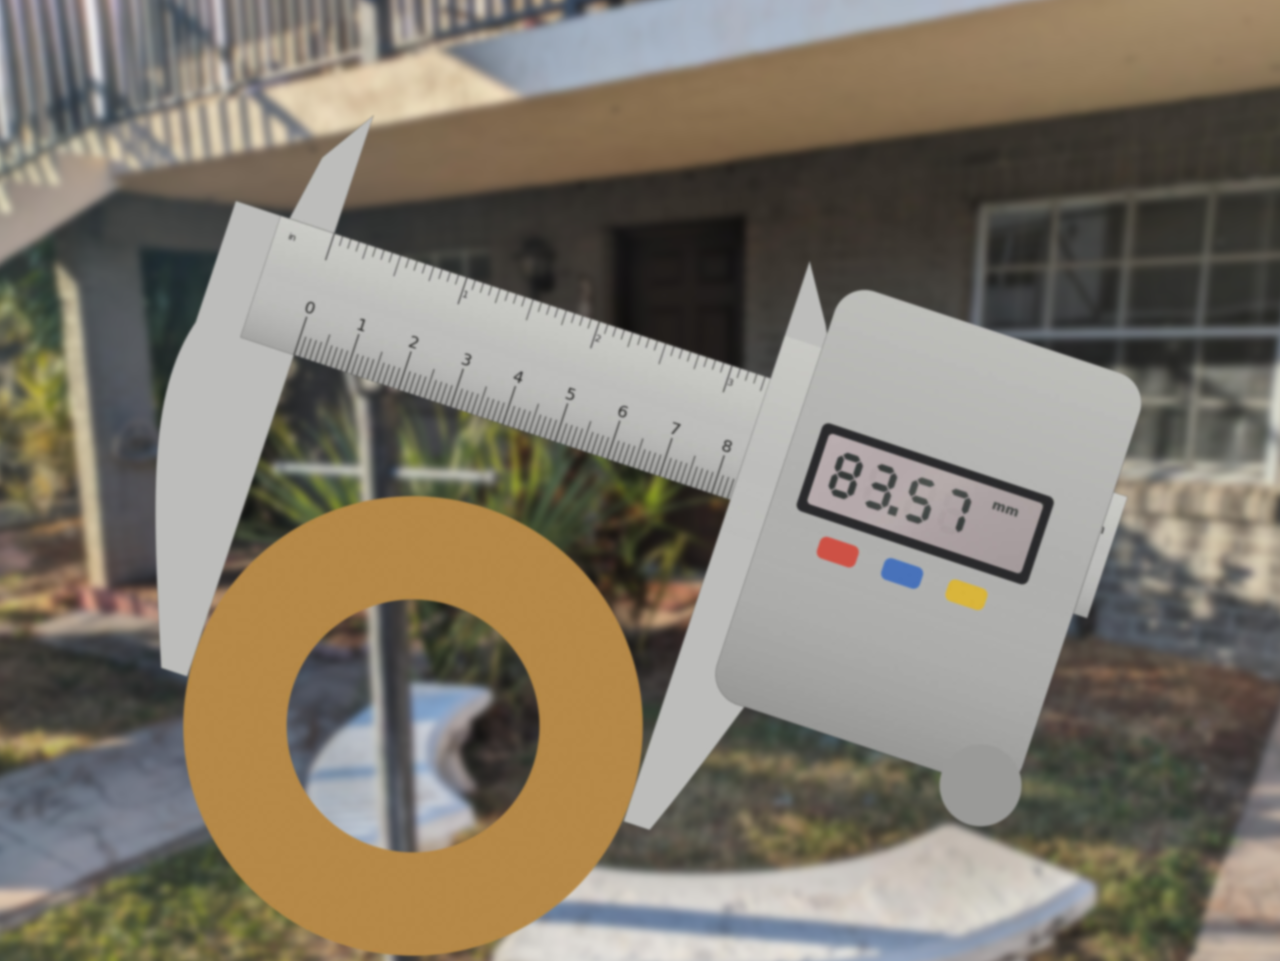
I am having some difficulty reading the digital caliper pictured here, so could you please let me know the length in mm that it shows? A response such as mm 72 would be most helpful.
mm 83.57
